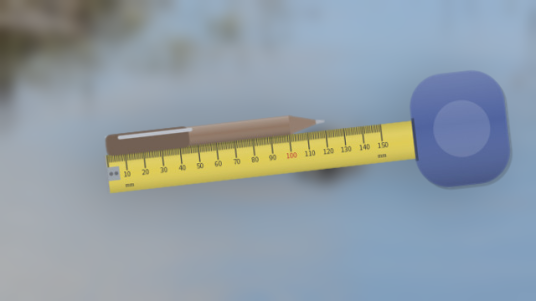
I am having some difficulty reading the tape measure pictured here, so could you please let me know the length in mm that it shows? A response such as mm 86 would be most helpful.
mm 120
